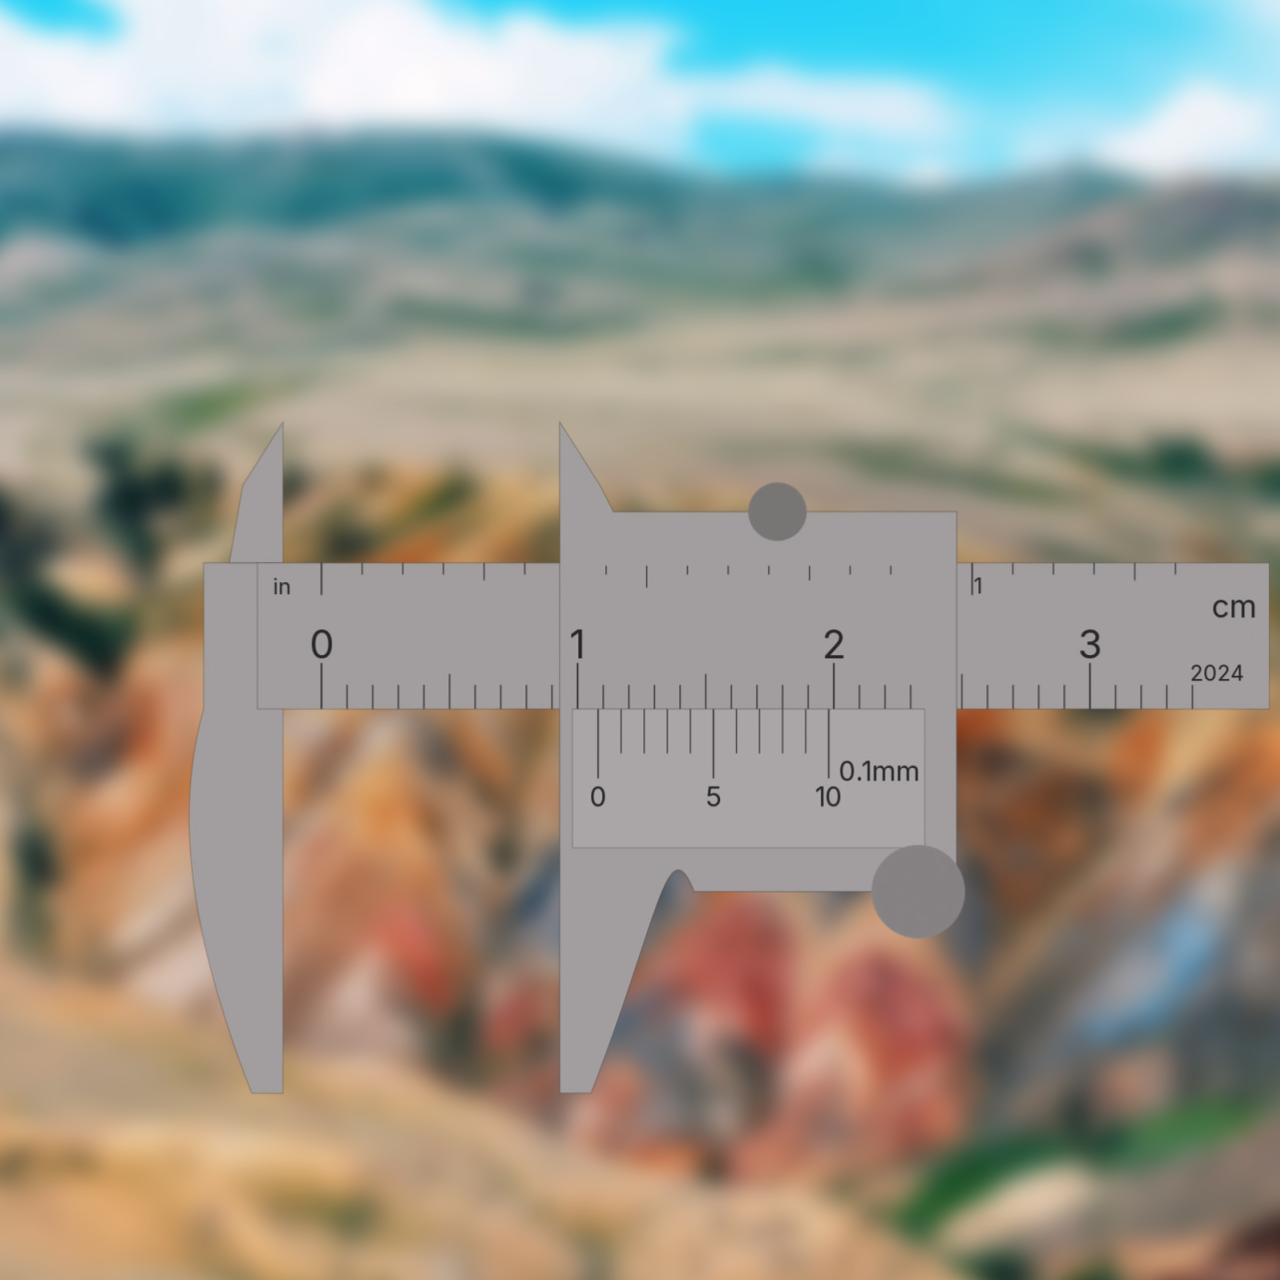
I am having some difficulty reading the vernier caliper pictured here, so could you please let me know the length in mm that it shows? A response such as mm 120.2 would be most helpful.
mm 10.8
